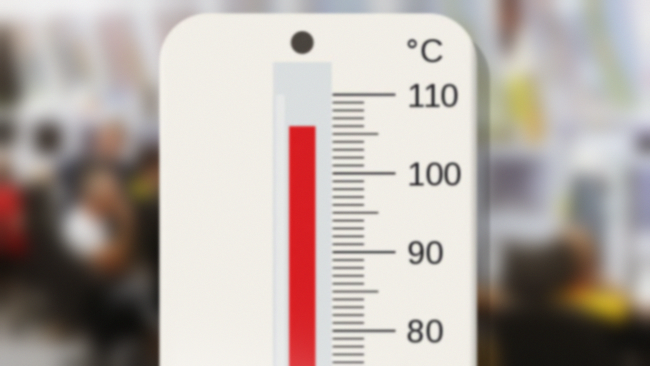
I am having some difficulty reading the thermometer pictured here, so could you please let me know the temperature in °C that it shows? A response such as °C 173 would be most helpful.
°C 106
